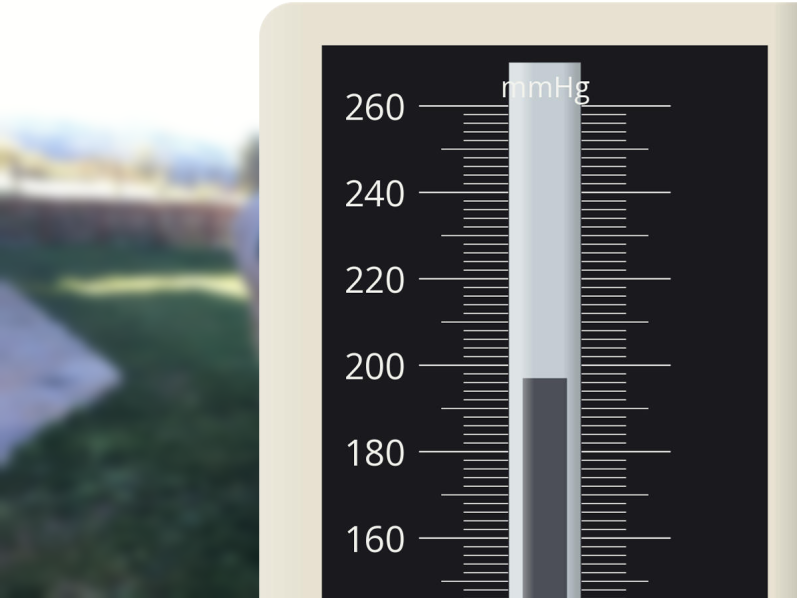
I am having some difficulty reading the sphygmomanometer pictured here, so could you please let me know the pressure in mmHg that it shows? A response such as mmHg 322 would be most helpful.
mmHg 197
